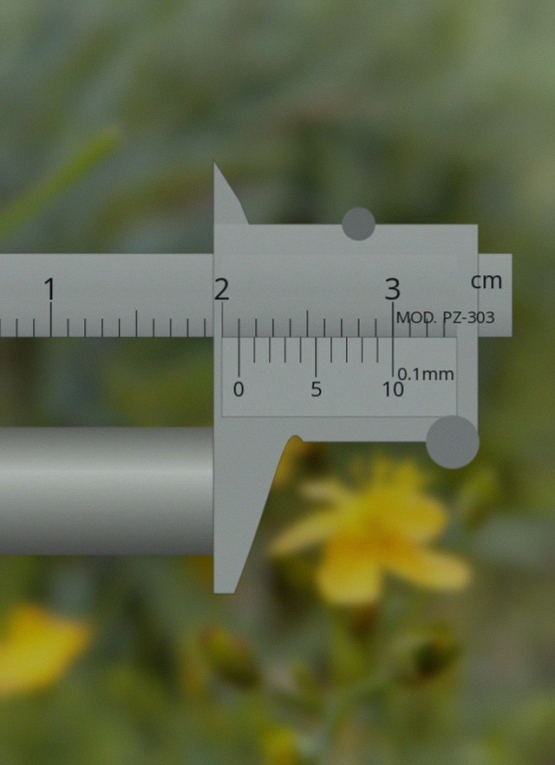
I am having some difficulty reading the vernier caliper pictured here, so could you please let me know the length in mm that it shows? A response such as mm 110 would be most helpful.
mm 21.0
